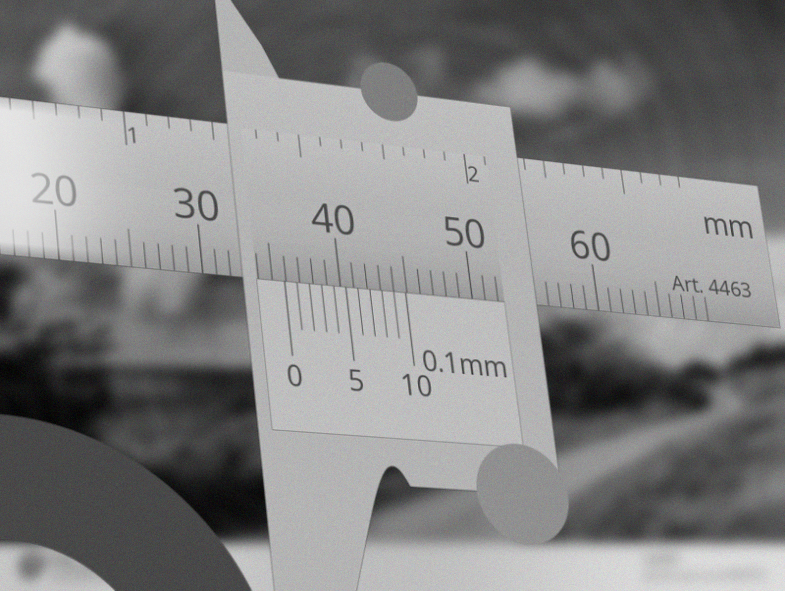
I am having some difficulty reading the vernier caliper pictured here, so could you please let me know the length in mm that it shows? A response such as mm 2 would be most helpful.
mm 35.9
